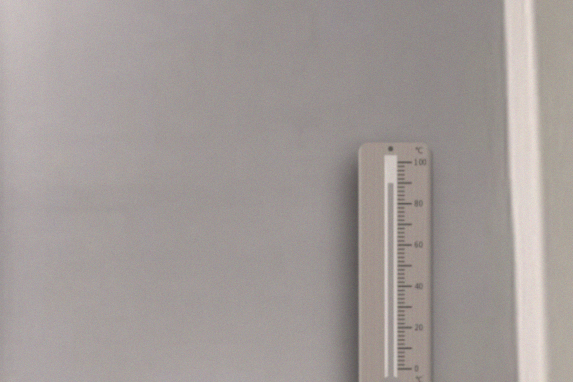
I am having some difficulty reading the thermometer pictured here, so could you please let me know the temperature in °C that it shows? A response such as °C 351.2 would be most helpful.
°C 90
